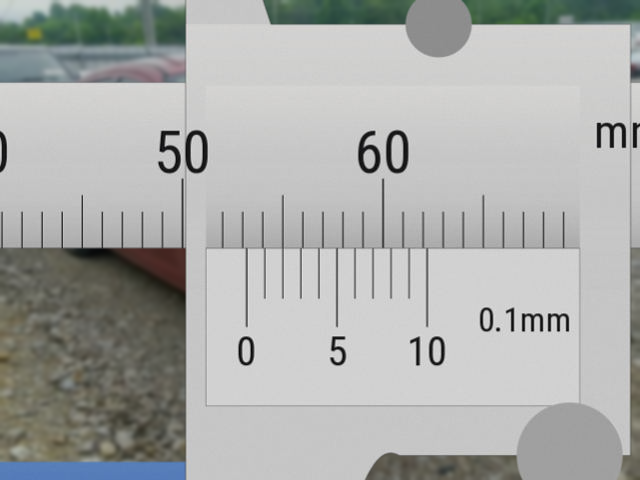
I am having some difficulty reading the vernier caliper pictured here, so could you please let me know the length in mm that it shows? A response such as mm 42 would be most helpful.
mm 53.2
